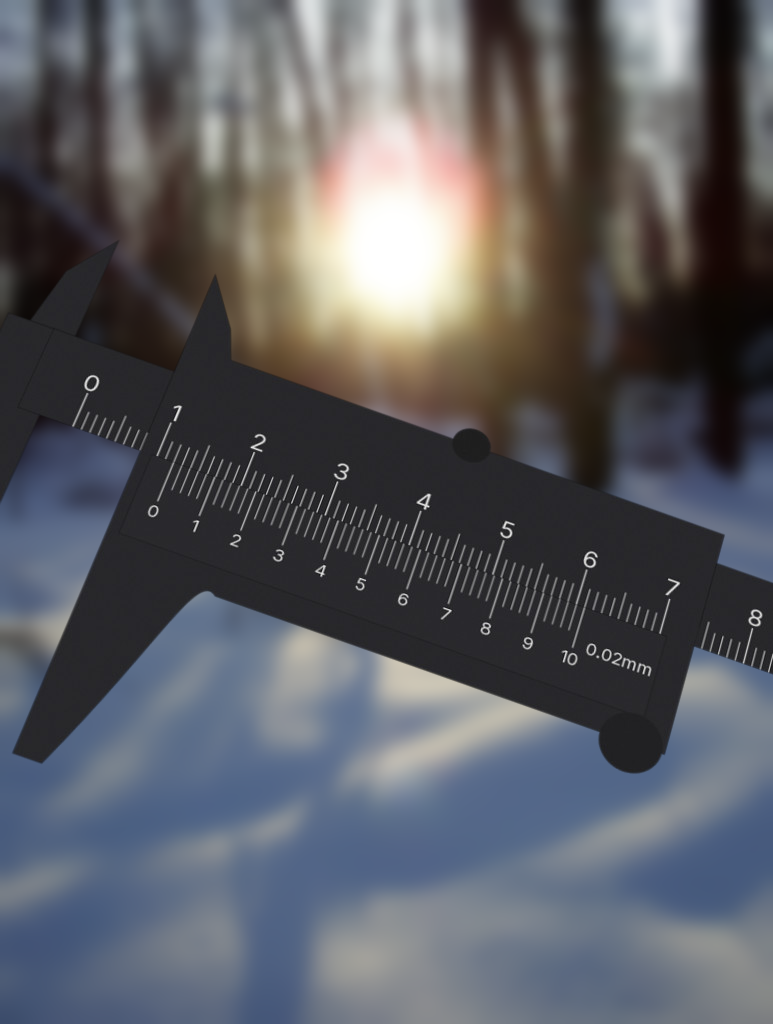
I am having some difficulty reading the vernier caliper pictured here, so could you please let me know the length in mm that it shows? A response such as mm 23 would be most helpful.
mm 12.0
